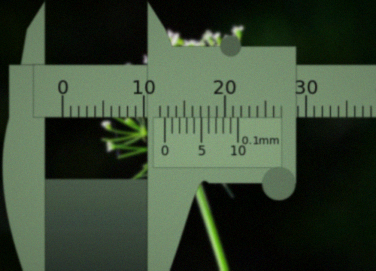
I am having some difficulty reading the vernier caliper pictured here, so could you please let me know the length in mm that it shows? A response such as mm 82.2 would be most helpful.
mm 12.6
